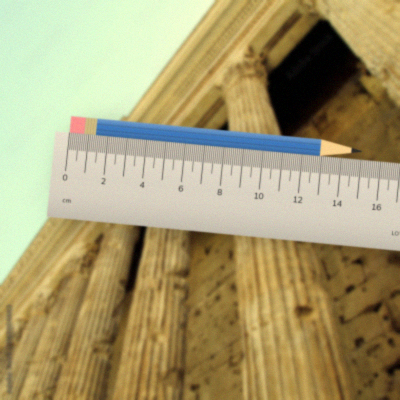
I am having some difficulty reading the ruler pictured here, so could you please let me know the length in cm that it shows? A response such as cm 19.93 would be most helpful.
cm 15
